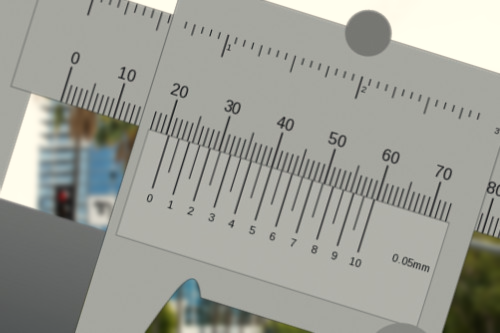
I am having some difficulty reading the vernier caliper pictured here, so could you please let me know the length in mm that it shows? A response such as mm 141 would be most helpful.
mm 20.5
